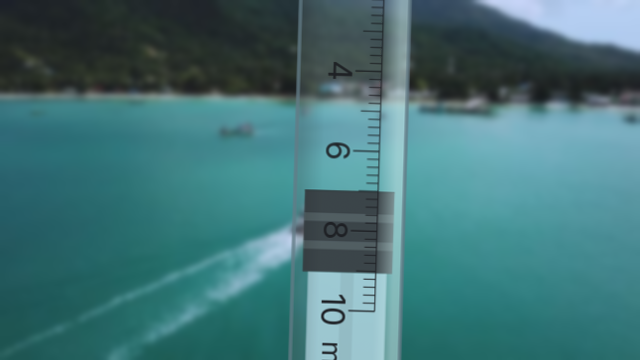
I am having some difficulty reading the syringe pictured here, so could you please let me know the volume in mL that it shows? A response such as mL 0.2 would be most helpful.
mL 7
